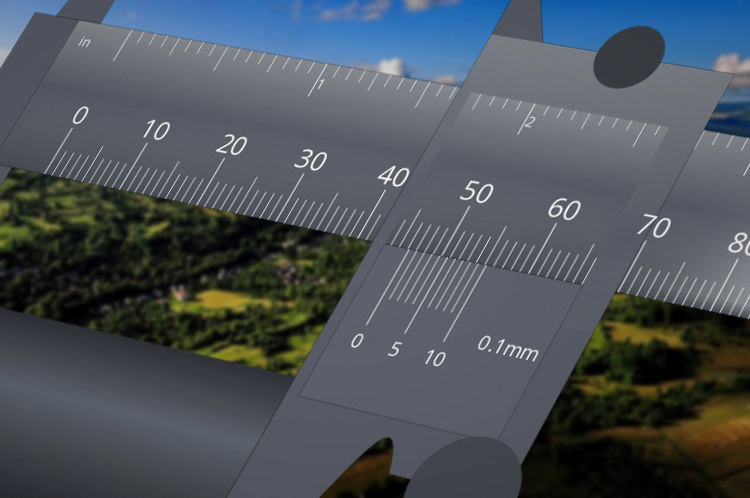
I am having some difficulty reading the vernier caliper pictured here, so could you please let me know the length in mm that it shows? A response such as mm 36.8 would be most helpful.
mm 46.2
